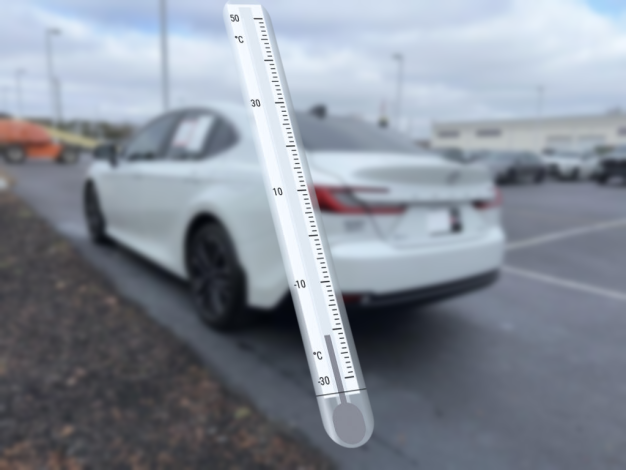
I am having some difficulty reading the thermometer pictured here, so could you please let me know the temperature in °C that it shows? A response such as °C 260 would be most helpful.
°C -21
